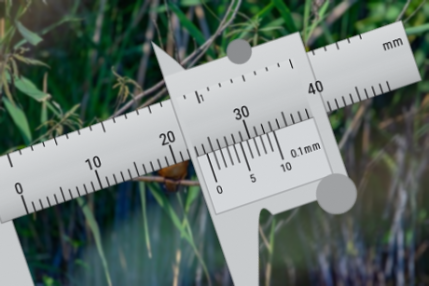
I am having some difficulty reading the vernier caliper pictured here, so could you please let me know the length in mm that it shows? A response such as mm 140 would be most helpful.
mm 24.2
